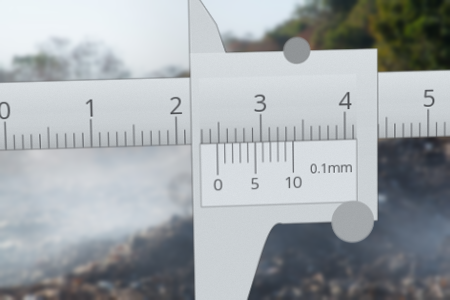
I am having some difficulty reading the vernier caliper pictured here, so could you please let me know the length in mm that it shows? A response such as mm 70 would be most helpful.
mm 24.8
